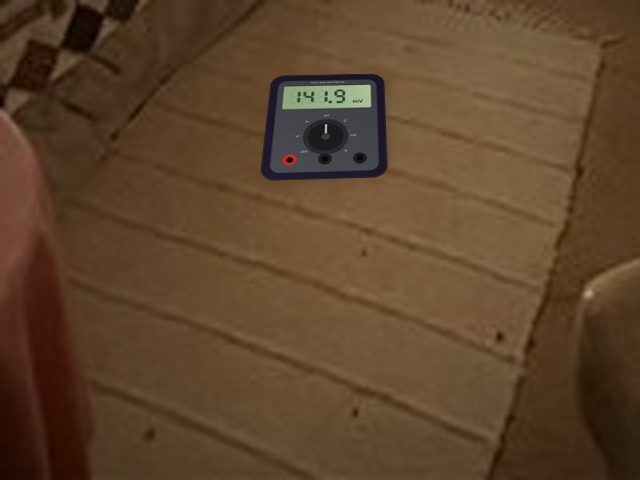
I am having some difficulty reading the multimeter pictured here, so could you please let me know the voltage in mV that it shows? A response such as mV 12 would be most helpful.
mV 141.9
